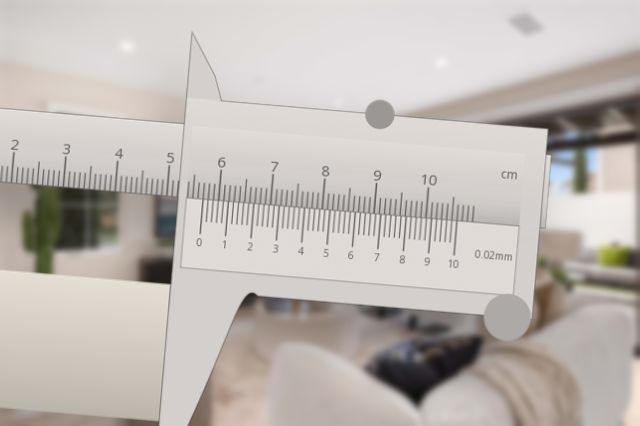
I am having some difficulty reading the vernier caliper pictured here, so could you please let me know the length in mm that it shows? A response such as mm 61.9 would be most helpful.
mm 57.0
